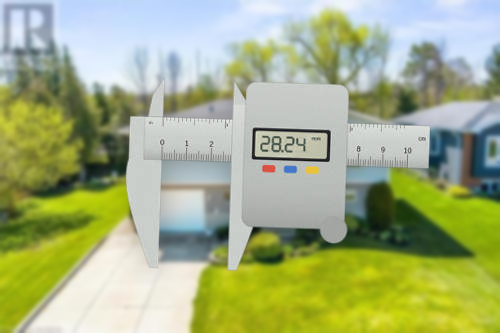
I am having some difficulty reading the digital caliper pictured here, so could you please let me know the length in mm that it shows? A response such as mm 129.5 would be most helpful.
mm 28.24
